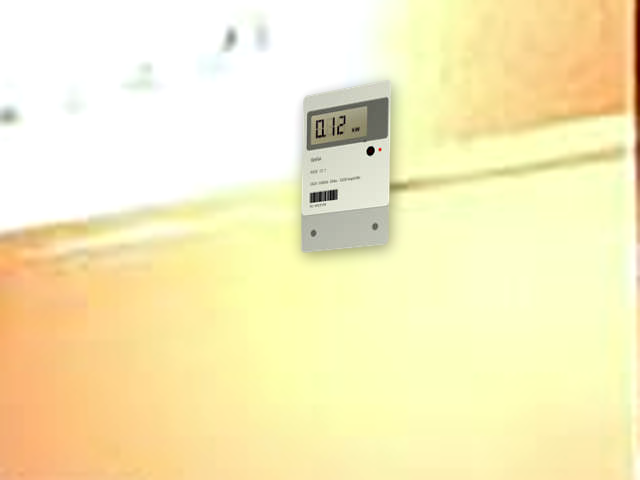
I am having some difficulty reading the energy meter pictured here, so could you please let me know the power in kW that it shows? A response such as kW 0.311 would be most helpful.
kW 0.12
